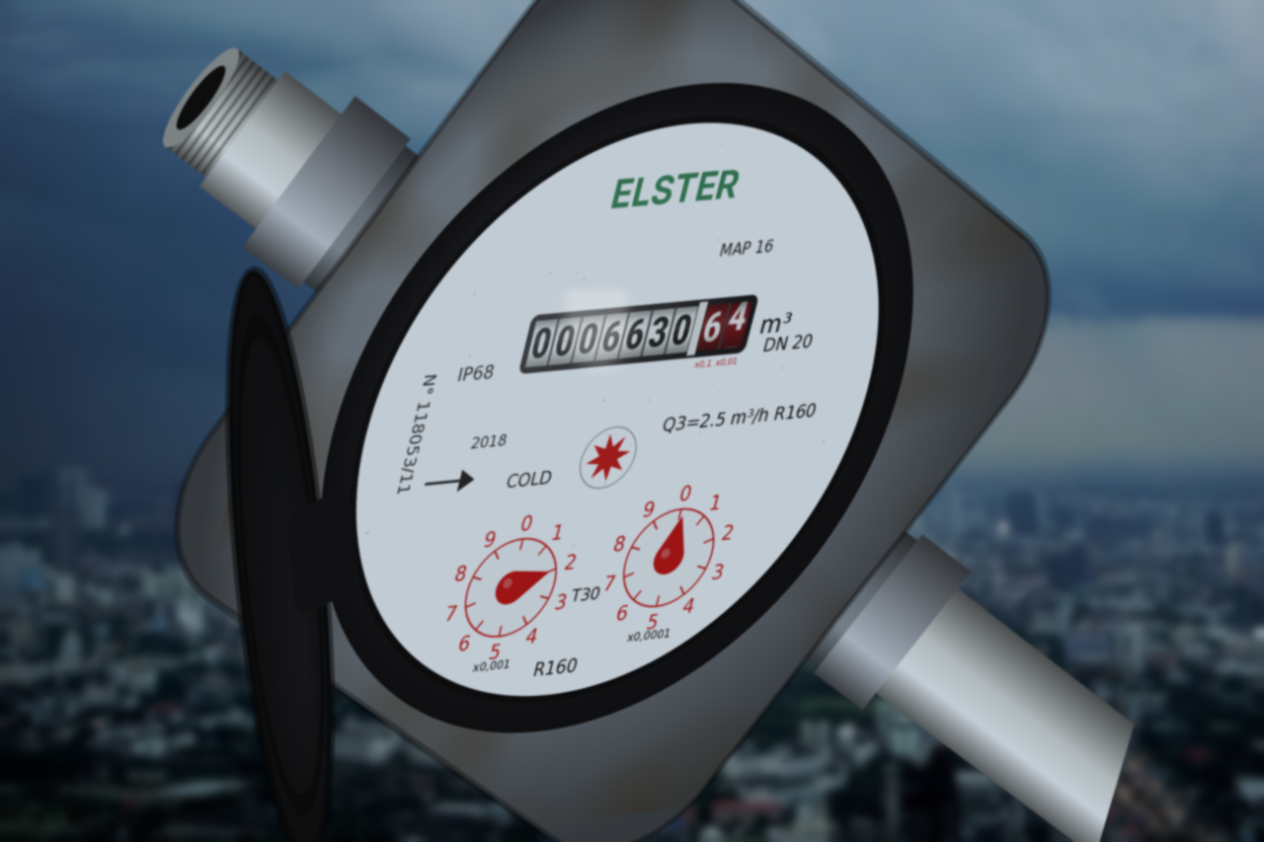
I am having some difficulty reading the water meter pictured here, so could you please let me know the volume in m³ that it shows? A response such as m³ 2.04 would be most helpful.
m³ 6630.6420
